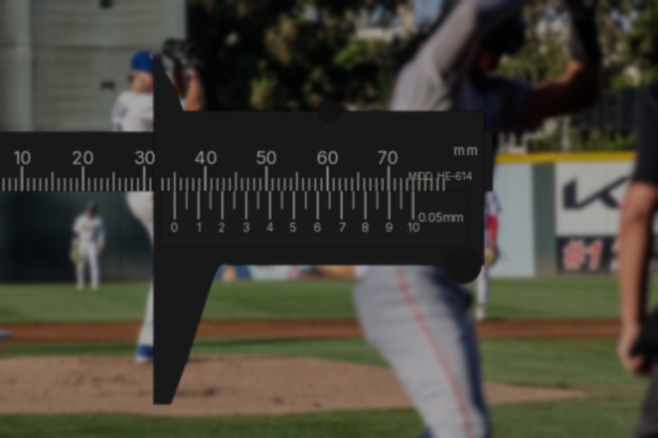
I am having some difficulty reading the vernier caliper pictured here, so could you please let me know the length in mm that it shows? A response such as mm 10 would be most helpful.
mm 35.0
